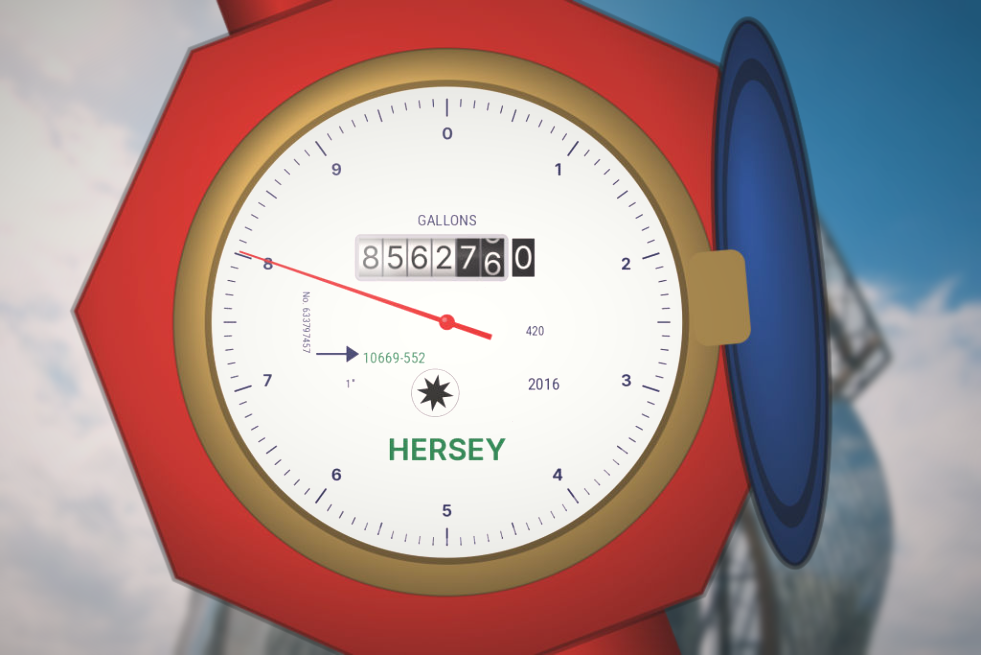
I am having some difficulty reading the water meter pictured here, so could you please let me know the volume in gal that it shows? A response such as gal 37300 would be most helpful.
gal 8562758.0
